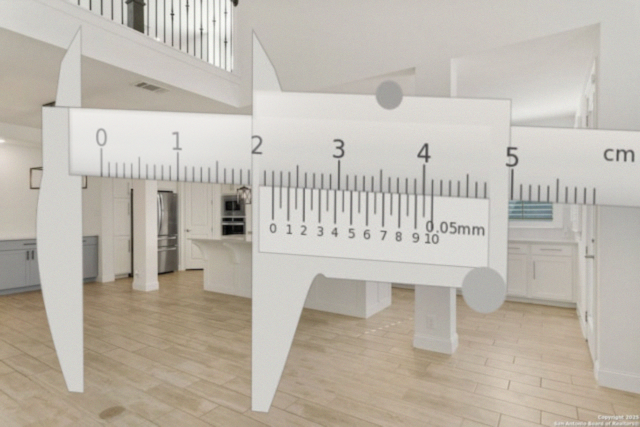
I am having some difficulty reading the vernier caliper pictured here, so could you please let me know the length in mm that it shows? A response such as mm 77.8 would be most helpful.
mm 22.0
